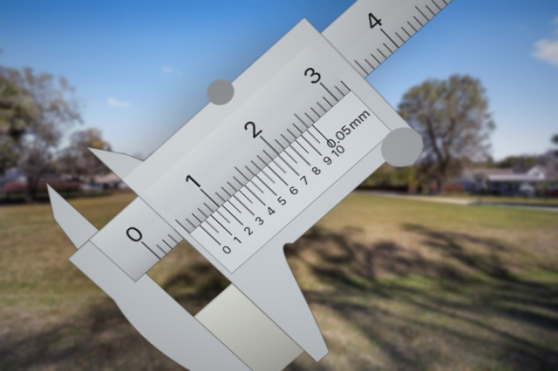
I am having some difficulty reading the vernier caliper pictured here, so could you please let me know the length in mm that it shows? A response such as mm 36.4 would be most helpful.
mm 6.6
